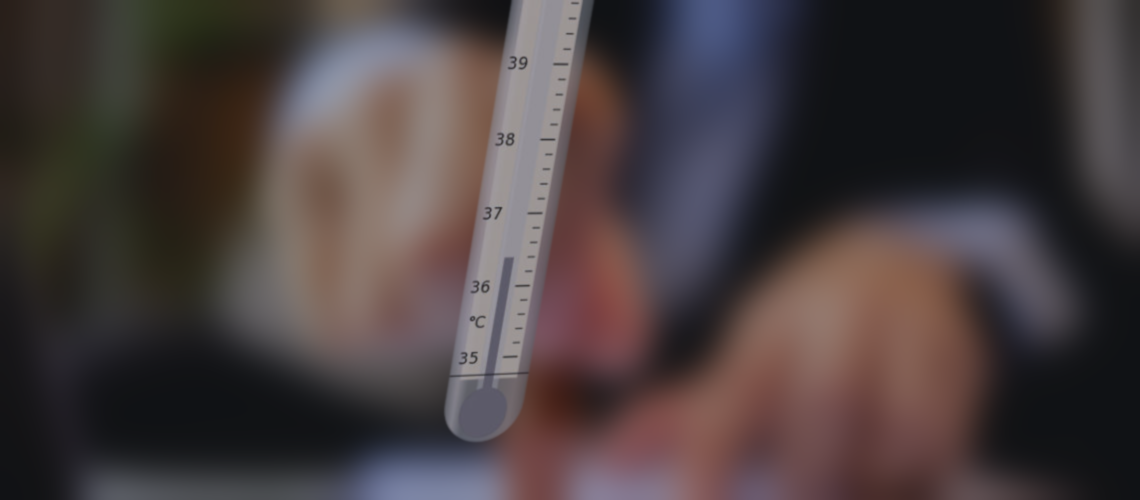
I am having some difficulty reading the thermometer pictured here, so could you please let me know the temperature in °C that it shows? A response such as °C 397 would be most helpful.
°C 36.4
